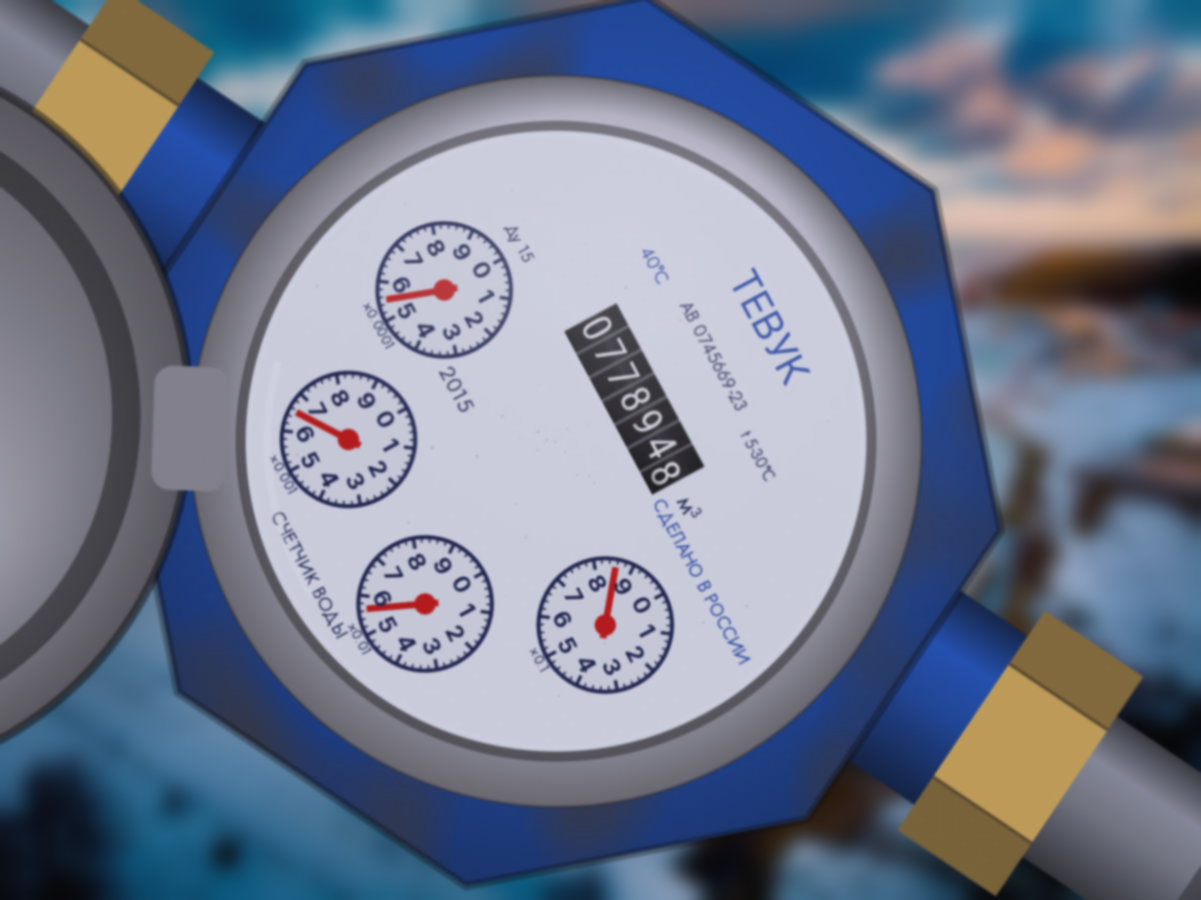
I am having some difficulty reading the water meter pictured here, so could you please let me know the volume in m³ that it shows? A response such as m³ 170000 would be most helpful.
m³ 778947.8565
